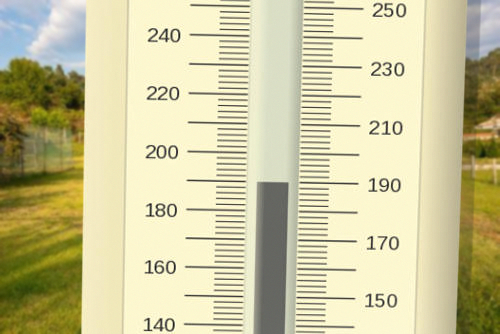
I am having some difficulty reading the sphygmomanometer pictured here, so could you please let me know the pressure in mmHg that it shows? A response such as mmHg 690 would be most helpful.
mmHg 190
